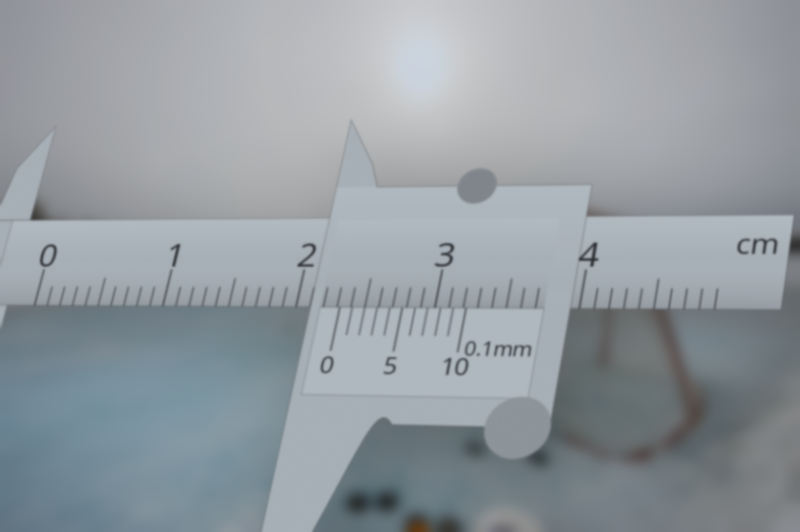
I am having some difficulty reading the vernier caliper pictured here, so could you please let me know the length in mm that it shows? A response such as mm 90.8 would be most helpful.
mm 23.2
